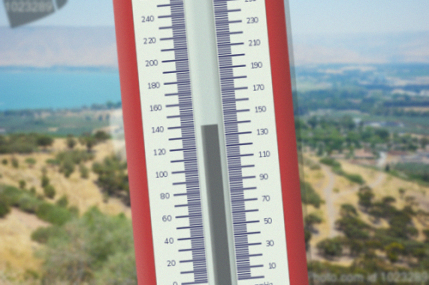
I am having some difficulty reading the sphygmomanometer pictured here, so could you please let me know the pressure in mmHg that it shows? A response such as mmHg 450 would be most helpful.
mmHg 140
